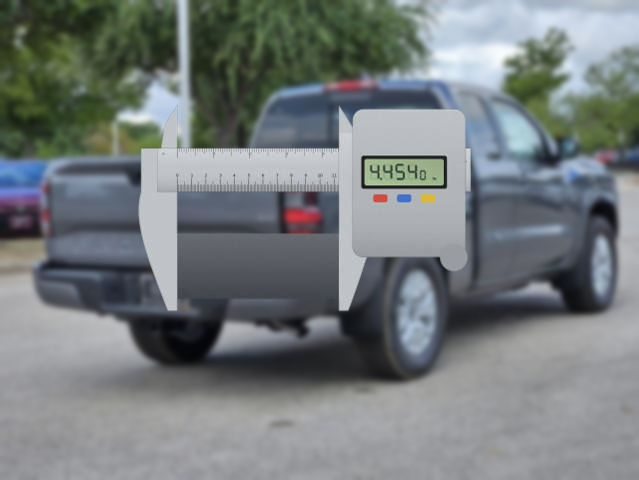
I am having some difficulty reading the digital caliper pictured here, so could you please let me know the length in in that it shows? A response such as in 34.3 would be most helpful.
in 4.4540
